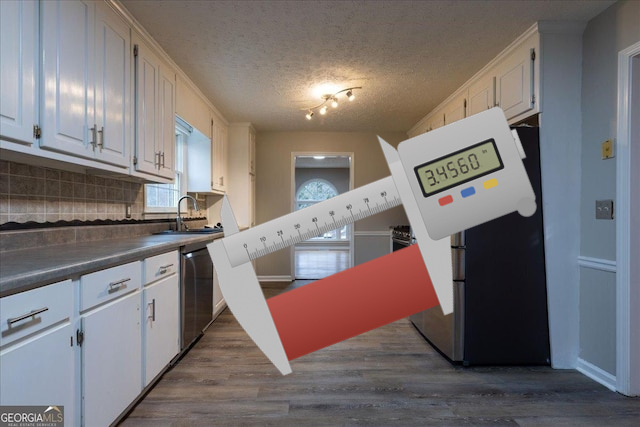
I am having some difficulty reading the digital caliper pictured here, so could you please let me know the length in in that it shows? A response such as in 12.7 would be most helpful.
in 3.4560
